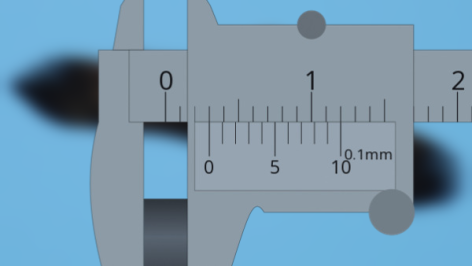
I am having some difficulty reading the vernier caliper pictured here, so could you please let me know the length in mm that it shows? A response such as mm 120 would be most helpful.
mm 3.0
